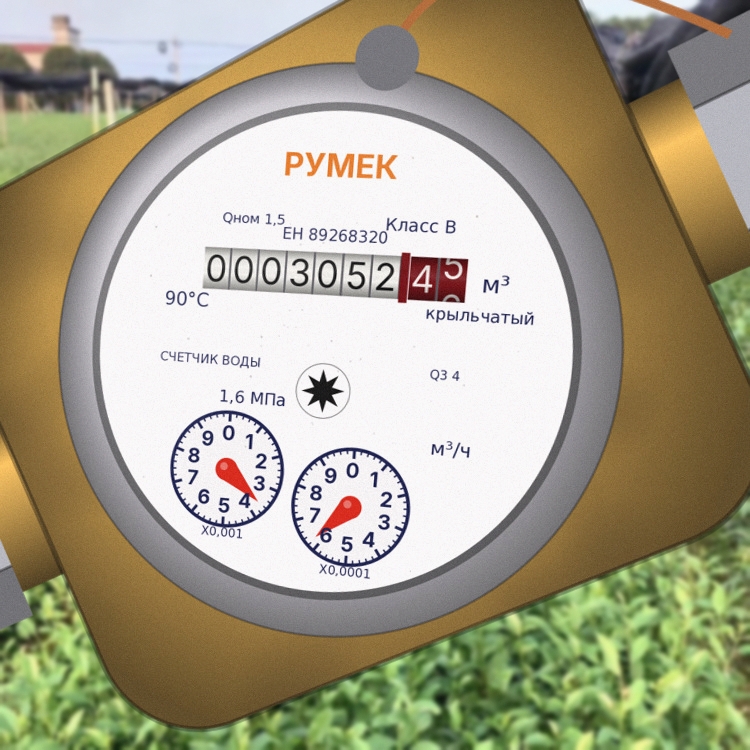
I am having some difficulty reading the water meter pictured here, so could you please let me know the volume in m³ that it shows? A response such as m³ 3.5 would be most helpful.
m³ 3052.4536
